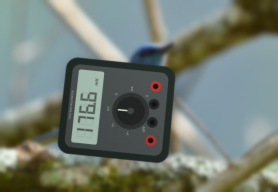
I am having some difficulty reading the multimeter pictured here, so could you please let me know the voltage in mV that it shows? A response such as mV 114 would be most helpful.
mV 176.6
